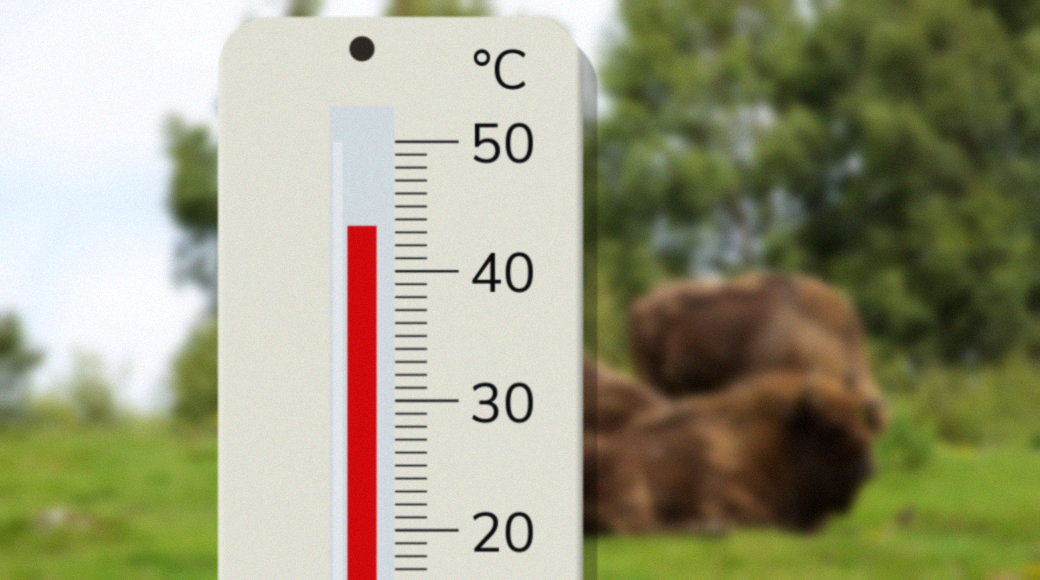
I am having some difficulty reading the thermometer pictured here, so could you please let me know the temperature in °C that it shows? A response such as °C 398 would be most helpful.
°C 43.5
